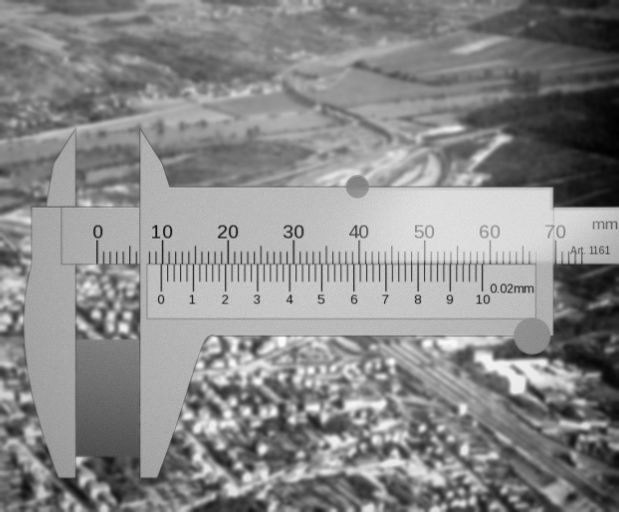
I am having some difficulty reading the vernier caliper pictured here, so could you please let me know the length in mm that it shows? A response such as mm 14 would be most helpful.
mm 9.8
